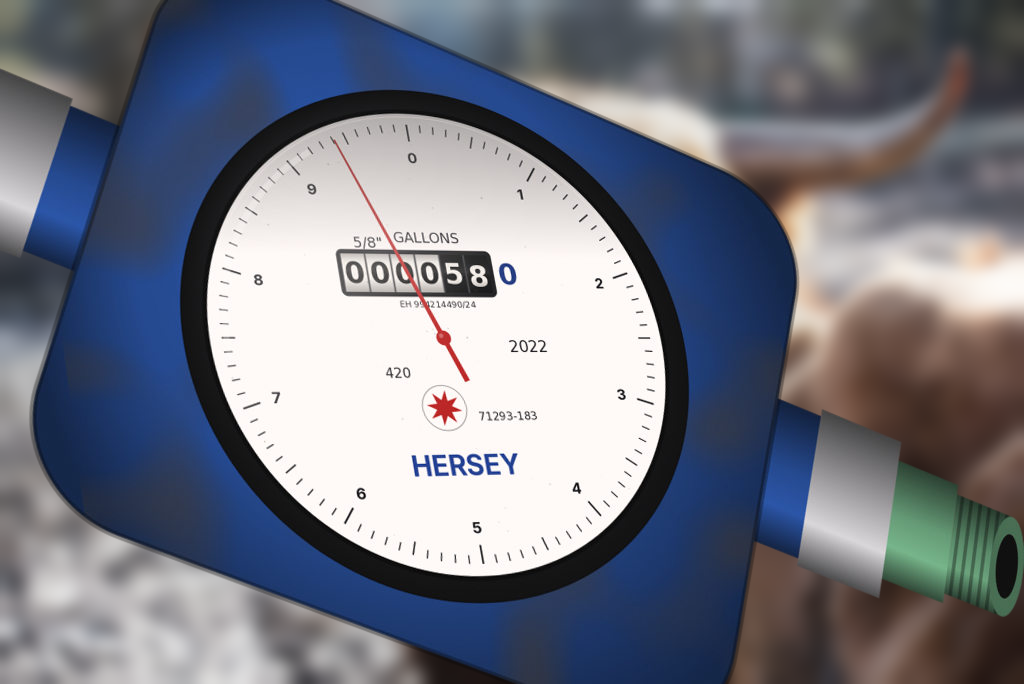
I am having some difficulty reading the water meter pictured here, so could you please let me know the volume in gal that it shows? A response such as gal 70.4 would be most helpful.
gal 579.4
